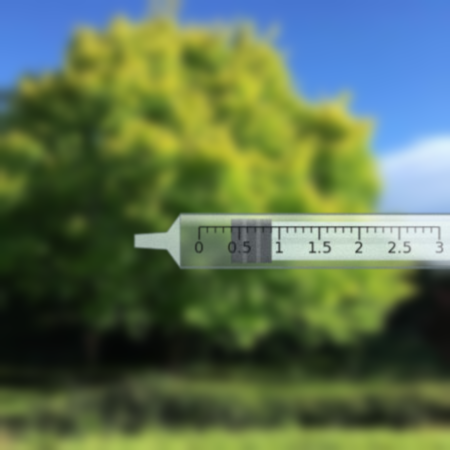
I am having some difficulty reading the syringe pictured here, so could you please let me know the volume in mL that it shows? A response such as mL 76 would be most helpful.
mL 0.4
